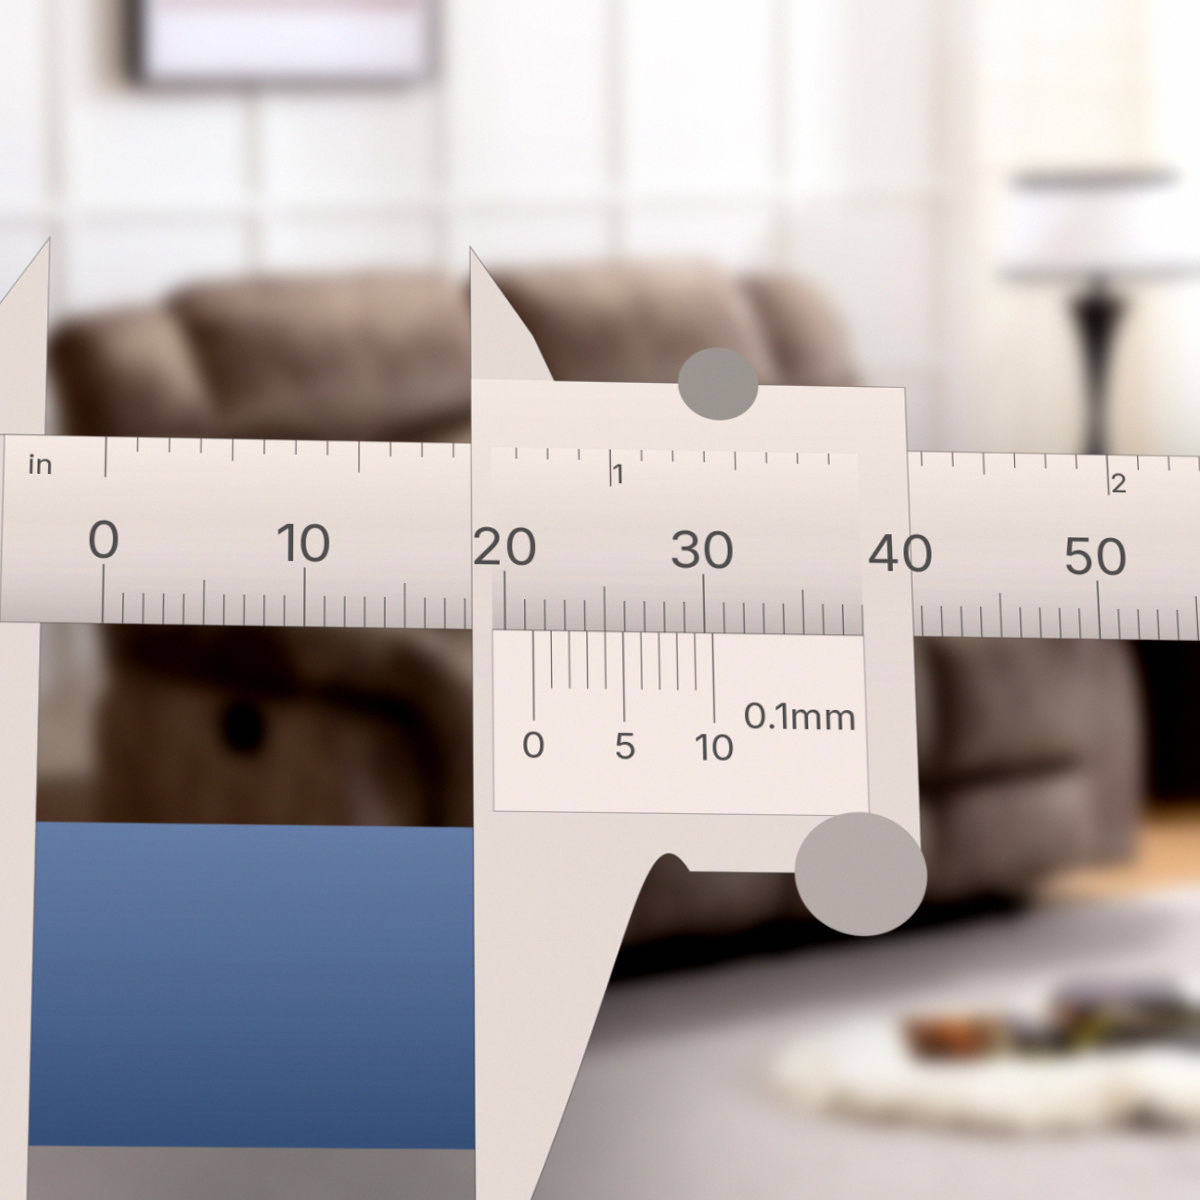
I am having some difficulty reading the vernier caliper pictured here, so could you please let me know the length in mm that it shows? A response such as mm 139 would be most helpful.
mm 21.4
